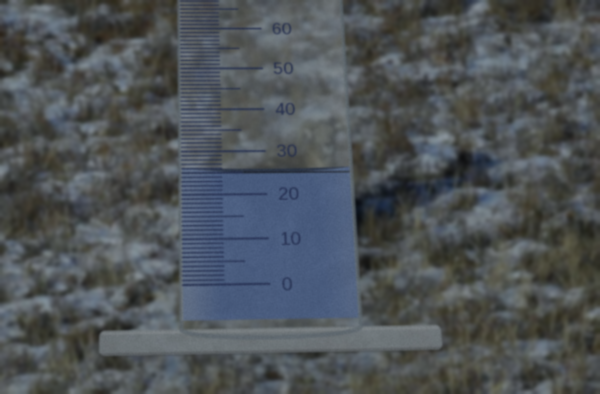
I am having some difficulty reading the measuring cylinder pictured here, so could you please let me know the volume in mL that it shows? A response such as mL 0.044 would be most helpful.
mL 25
